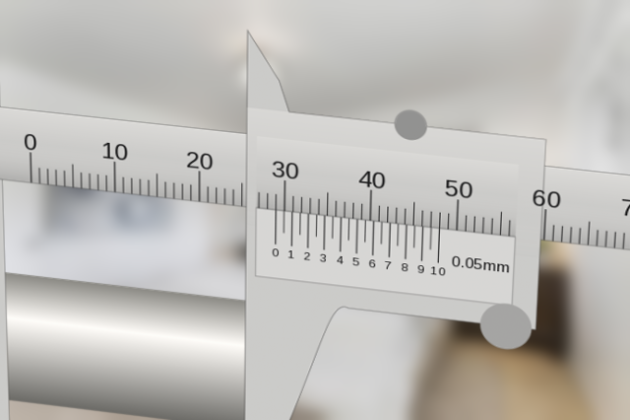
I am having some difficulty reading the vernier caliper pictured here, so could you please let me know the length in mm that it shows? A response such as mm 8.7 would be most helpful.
mm 29.0
